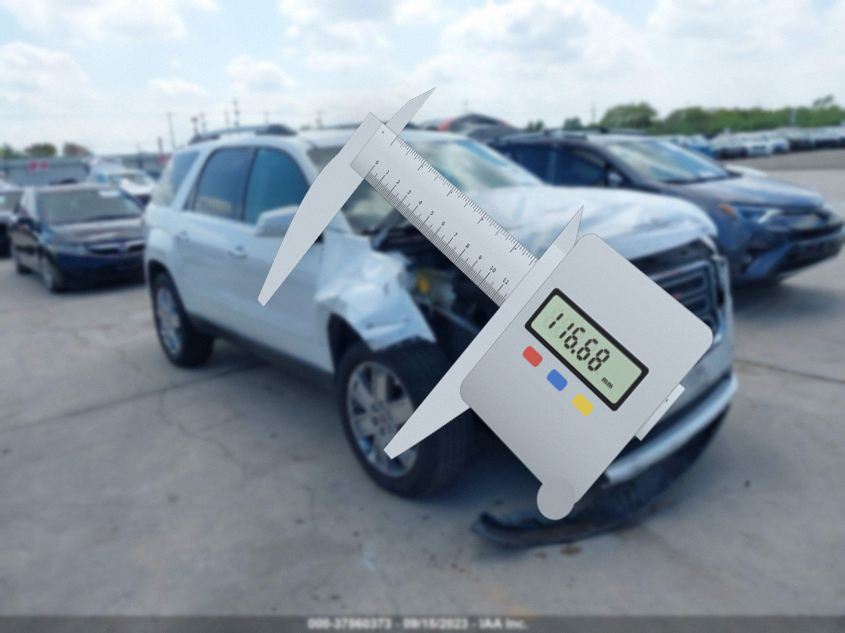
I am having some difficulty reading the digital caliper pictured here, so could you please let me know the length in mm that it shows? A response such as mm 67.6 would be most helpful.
mm 116.68
